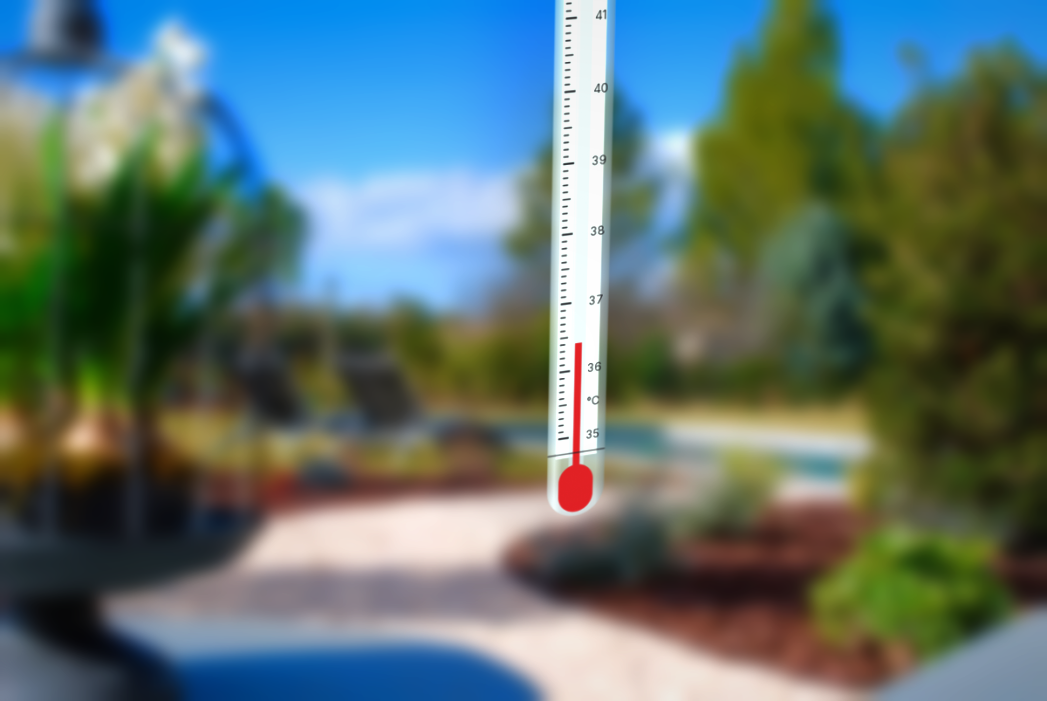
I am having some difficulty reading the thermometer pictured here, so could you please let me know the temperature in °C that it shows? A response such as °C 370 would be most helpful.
°C 36.4
